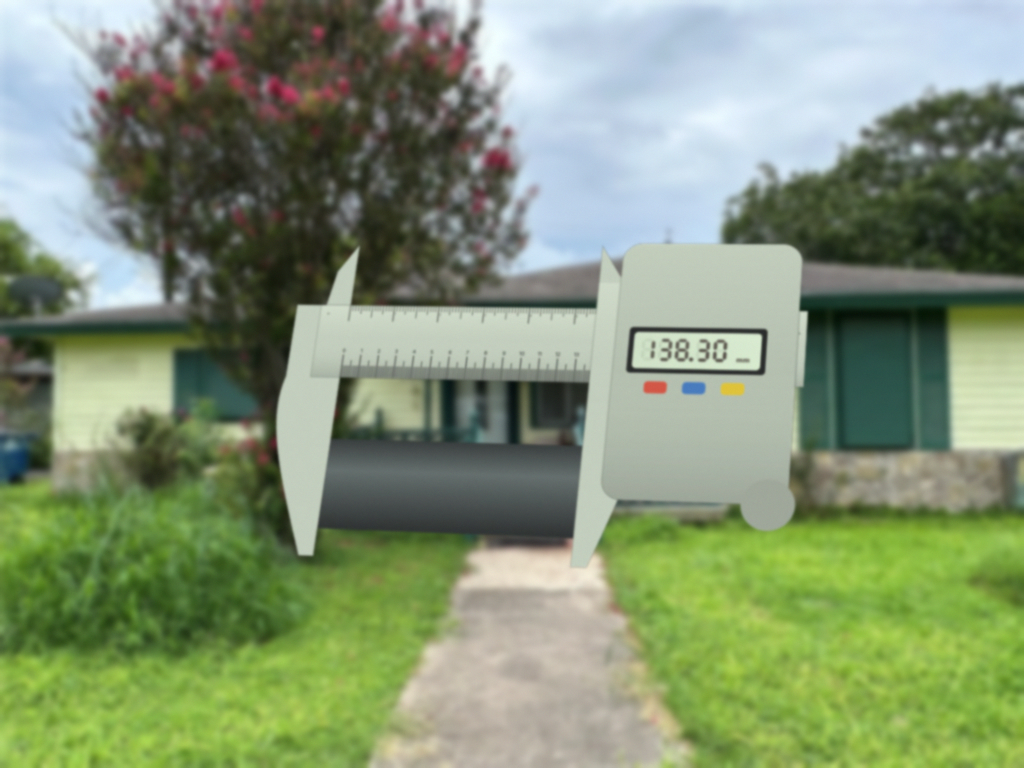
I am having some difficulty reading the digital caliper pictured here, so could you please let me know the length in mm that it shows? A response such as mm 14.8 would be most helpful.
mm 138.30
